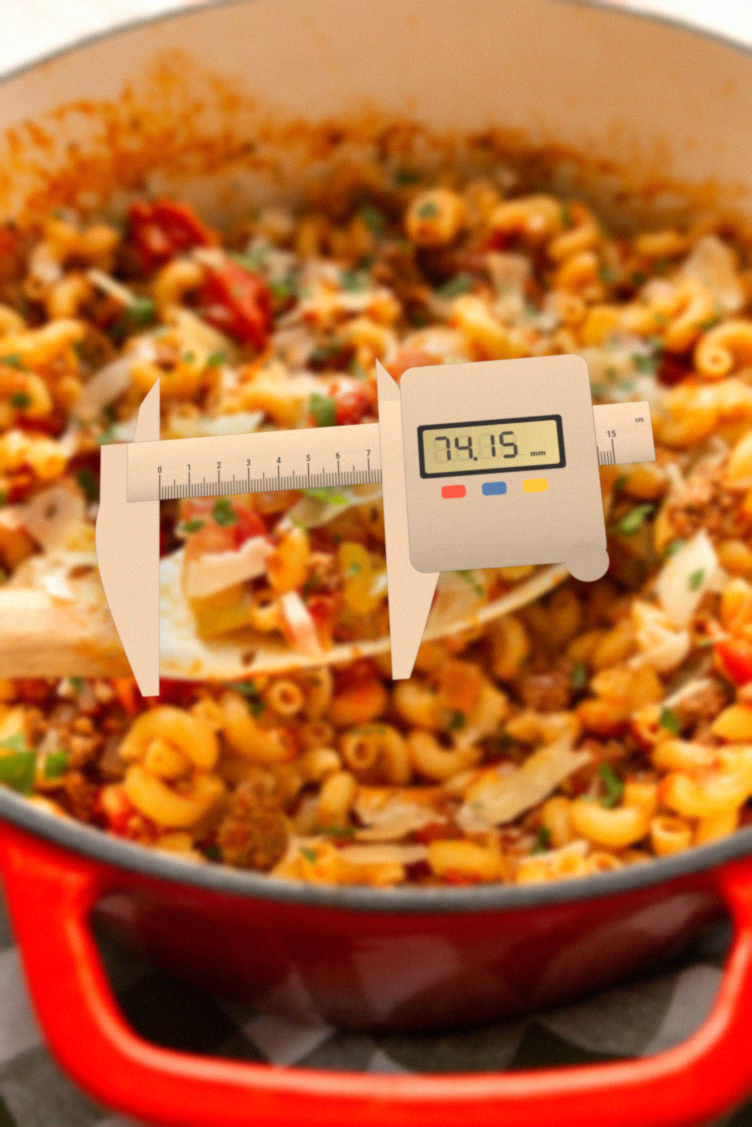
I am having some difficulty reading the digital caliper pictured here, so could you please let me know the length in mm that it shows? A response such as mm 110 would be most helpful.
mm 74.15
